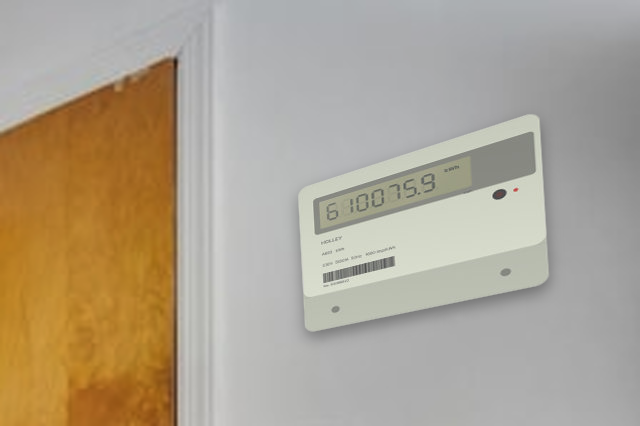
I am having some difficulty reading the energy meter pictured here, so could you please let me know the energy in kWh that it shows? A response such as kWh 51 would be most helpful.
kWh 610075.9
